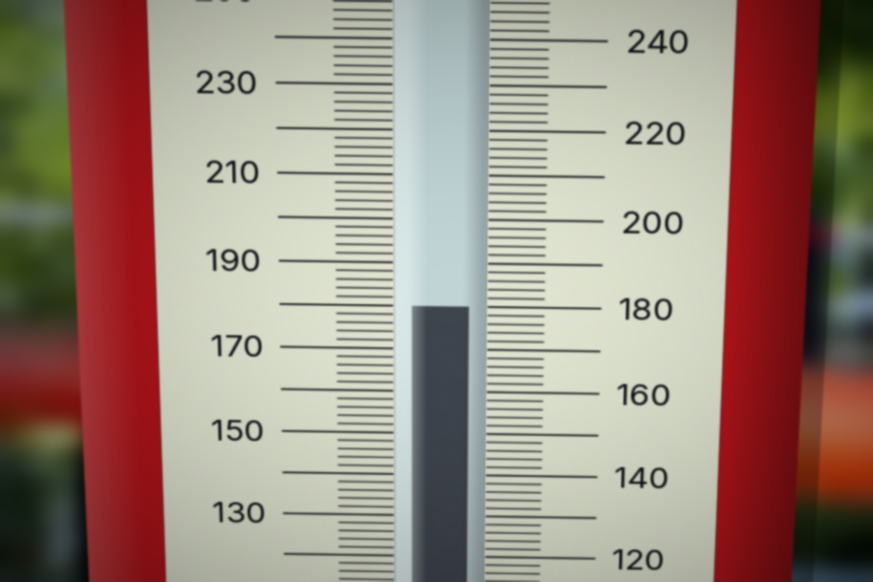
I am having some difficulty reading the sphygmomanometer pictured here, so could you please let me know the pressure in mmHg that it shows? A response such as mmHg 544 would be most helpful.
mmHg 180
